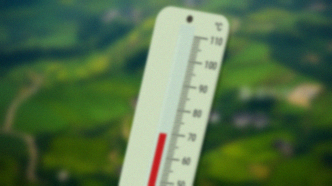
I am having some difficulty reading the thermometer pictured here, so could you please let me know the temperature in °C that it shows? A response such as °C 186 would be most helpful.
°C 70
